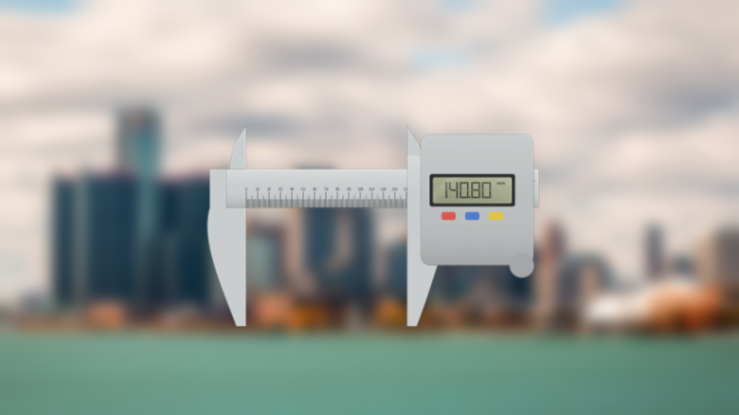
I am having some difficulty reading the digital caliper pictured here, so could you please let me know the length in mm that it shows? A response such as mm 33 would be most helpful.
mm 140.80
